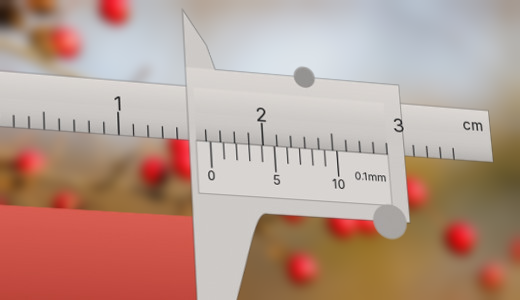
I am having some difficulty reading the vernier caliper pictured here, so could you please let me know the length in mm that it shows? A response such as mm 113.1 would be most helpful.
mm 16.3
